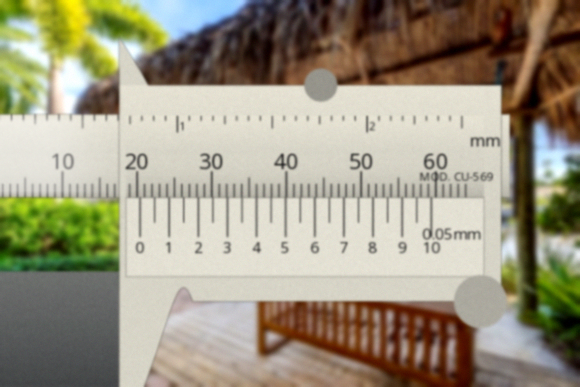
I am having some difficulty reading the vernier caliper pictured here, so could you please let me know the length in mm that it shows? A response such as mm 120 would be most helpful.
mm 20.4
